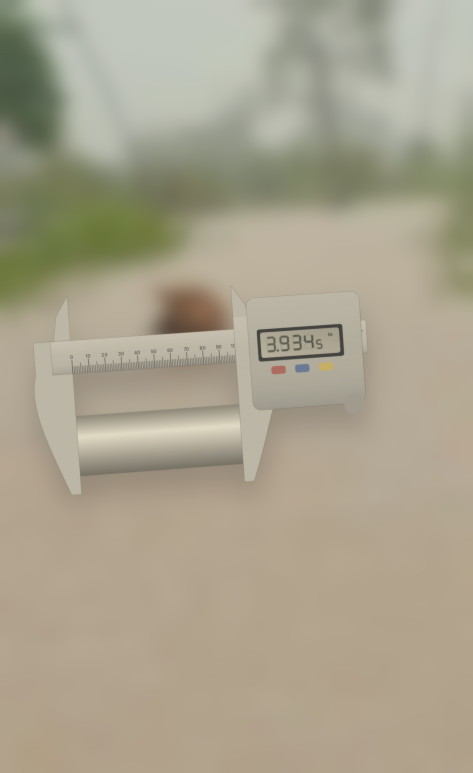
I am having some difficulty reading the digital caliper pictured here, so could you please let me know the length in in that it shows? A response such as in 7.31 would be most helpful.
in 3.9345
